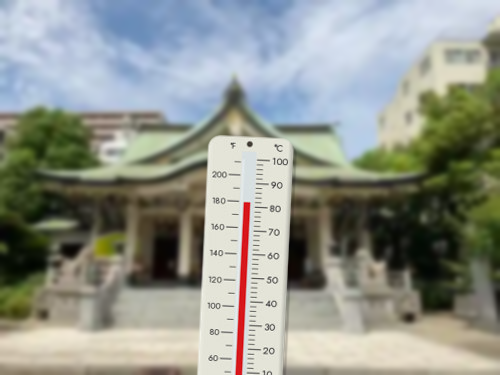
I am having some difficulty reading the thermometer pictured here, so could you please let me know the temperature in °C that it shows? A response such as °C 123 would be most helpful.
°C 82
